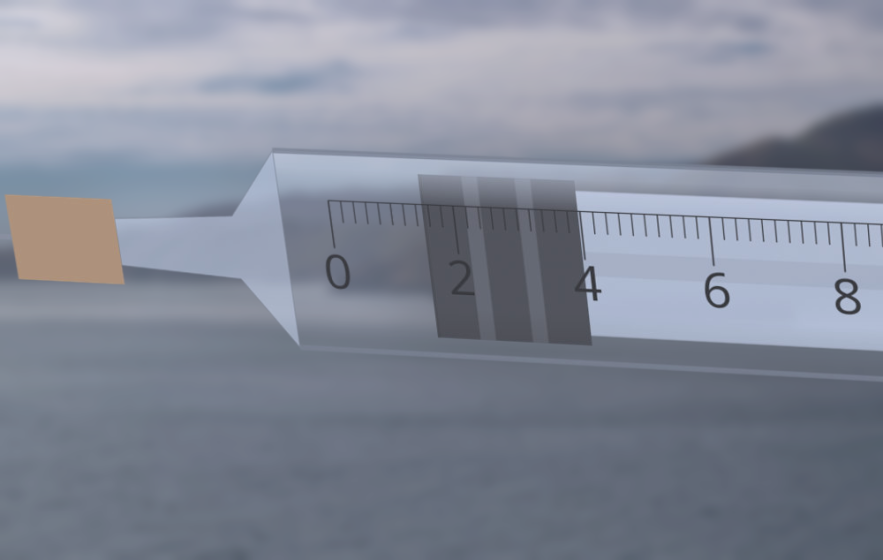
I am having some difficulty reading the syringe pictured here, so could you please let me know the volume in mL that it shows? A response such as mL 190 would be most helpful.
mL 1.5
